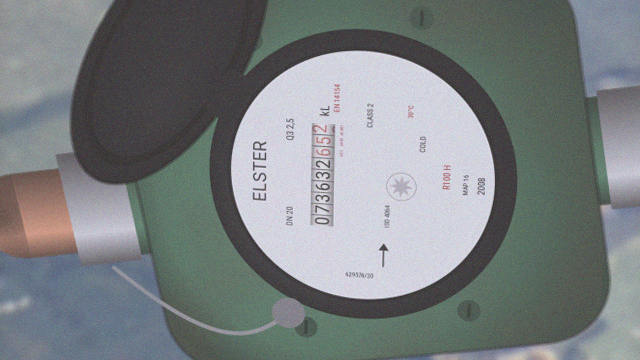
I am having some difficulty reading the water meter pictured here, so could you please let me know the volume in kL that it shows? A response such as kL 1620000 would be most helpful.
kL 73632.652
